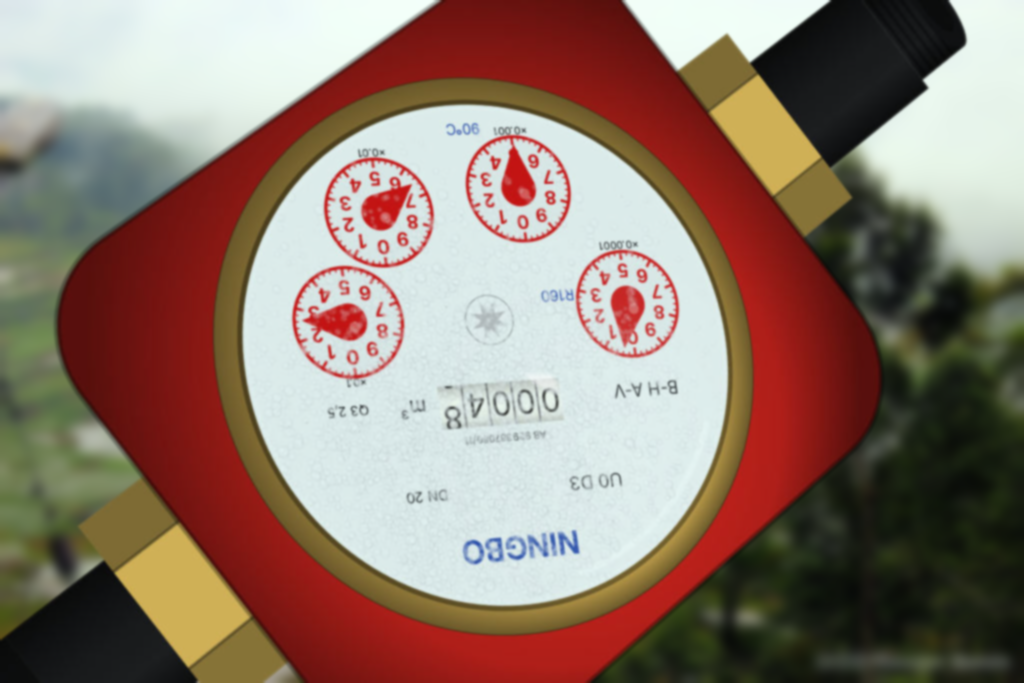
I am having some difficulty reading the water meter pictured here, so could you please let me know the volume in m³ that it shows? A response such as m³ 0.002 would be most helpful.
m³ 48.2650
